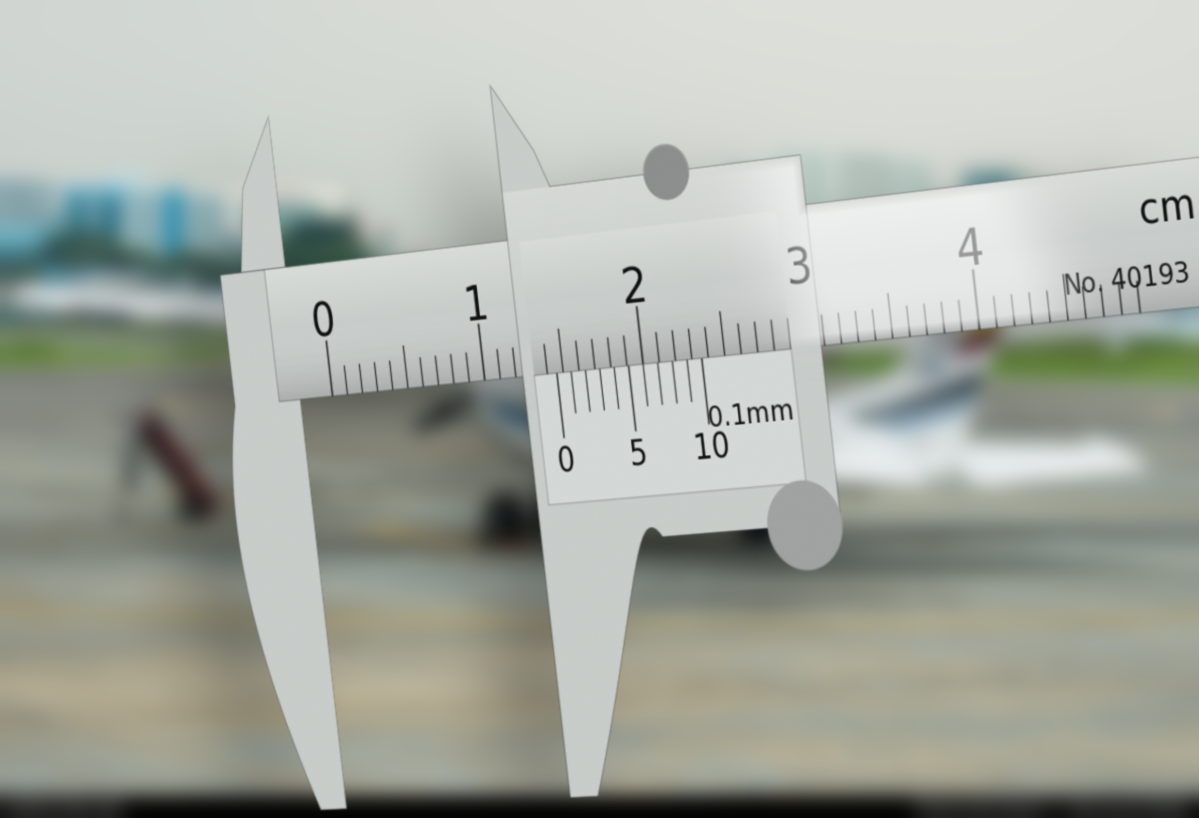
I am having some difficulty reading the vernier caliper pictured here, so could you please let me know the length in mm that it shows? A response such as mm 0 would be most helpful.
mm 14.6
